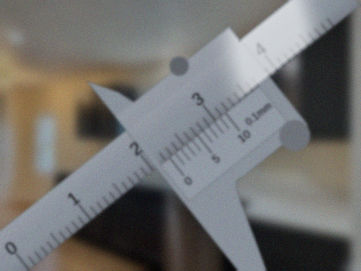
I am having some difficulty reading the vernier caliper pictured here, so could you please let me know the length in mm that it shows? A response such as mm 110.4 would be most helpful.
mm 22.6
